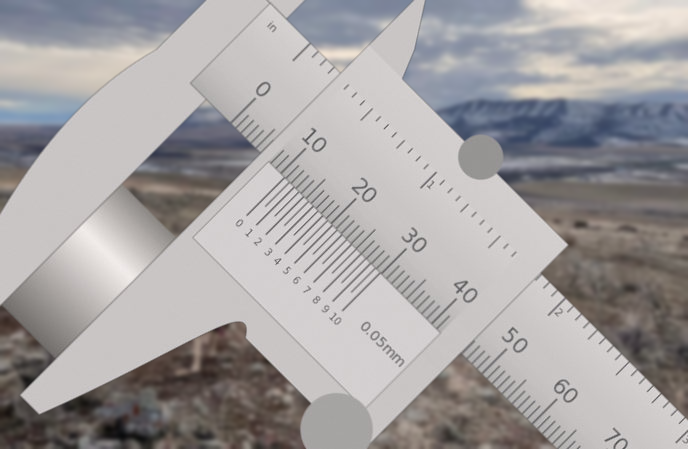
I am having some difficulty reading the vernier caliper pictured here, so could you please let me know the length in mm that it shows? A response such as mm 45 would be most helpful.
mm 10.8
